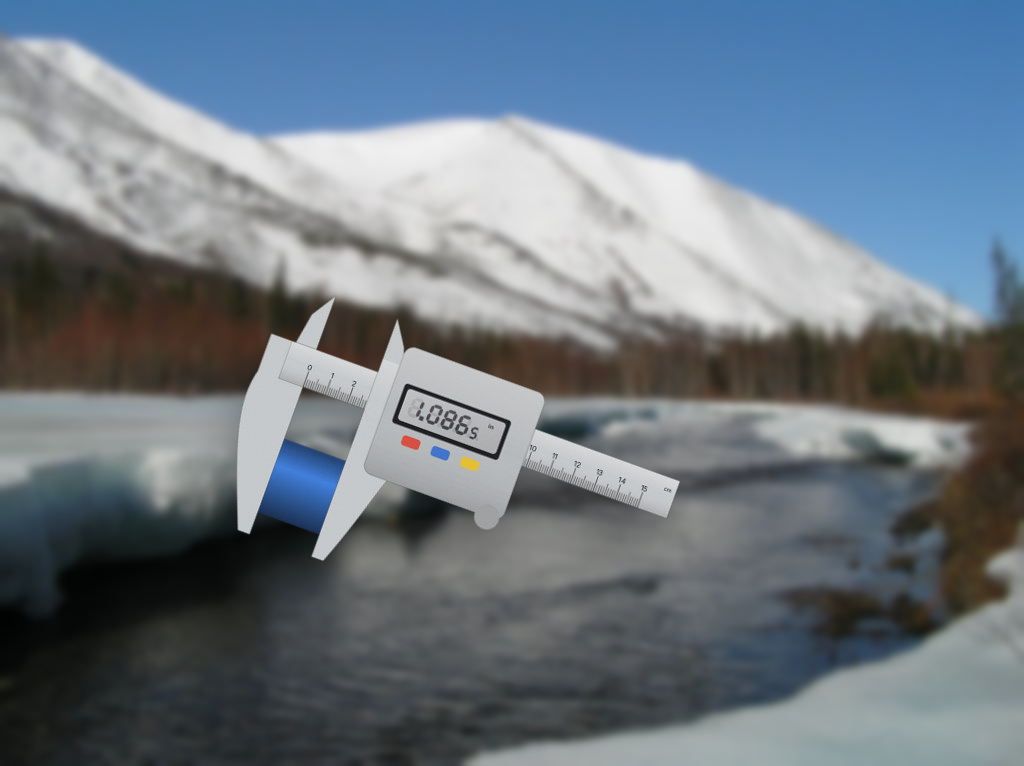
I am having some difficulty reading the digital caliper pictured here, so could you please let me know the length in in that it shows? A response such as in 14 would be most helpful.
in 1.0865
